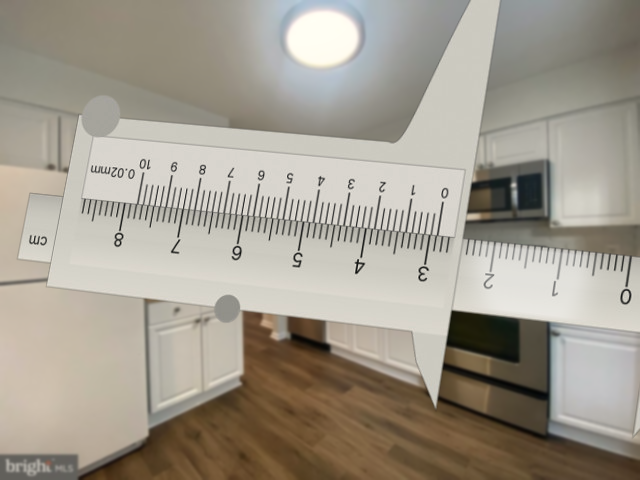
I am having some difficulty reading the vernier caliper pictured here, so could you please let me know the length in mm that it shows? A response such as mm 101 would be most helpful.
mm 28.8
